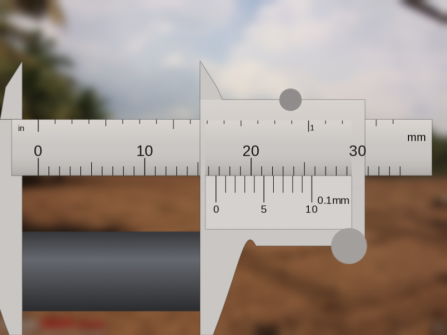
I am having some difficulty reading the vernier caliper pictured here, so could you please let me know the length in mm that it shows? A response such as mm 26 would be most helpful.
mm 16.7
